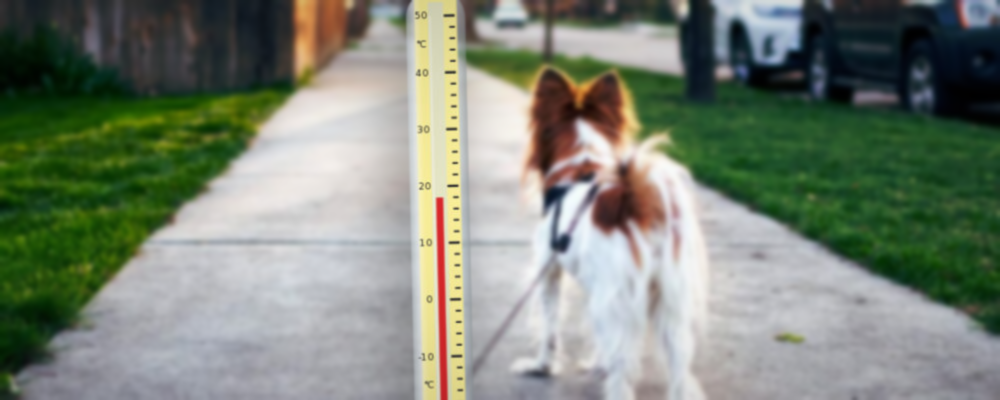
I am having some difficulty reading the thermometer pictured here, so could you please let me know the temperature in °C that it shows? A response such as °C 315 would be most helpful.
°C 18
